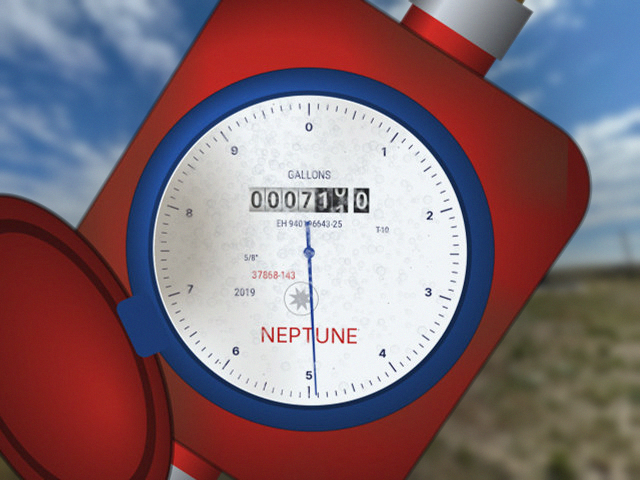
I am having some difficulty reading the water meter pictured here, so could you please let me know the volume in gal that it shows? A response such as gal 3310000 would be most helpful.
gal 7104.9
